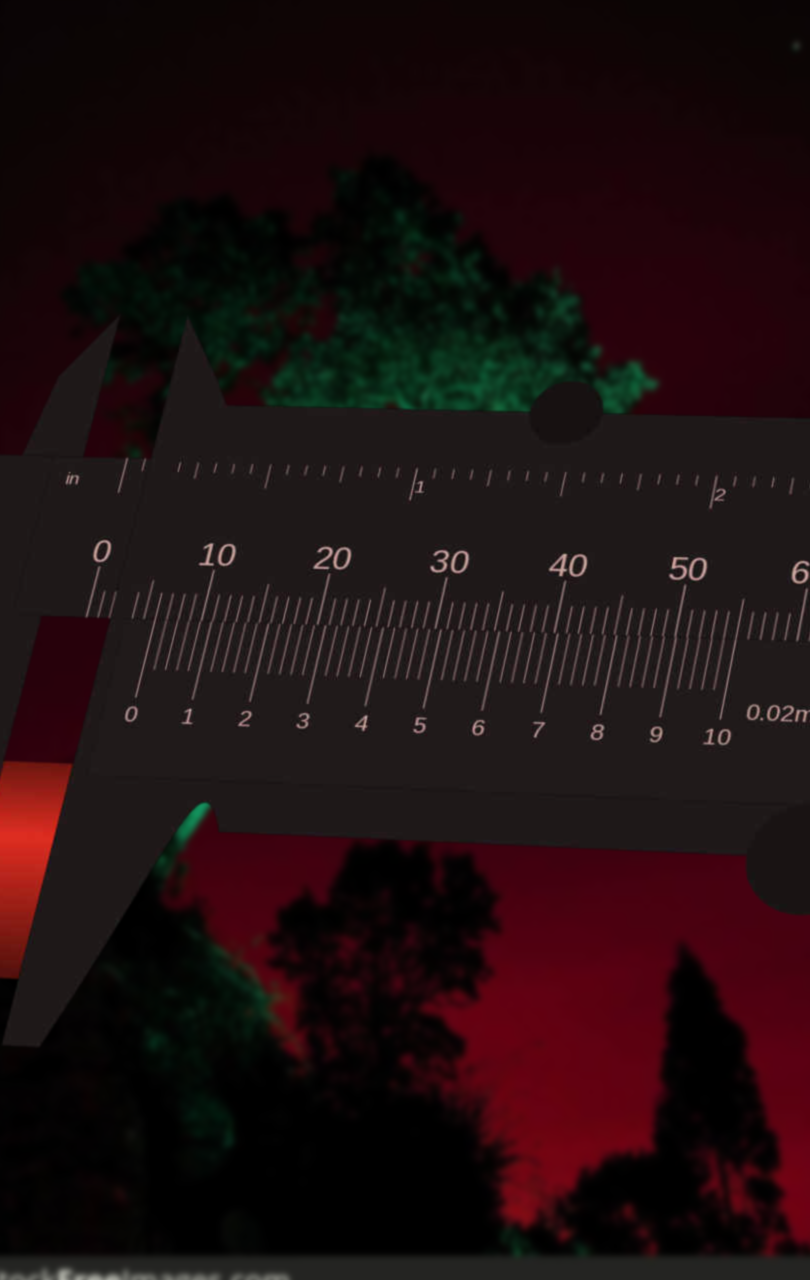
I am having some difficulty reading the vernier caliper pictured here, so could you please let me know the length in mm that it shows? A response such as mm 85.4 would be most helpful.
mm 6.0
